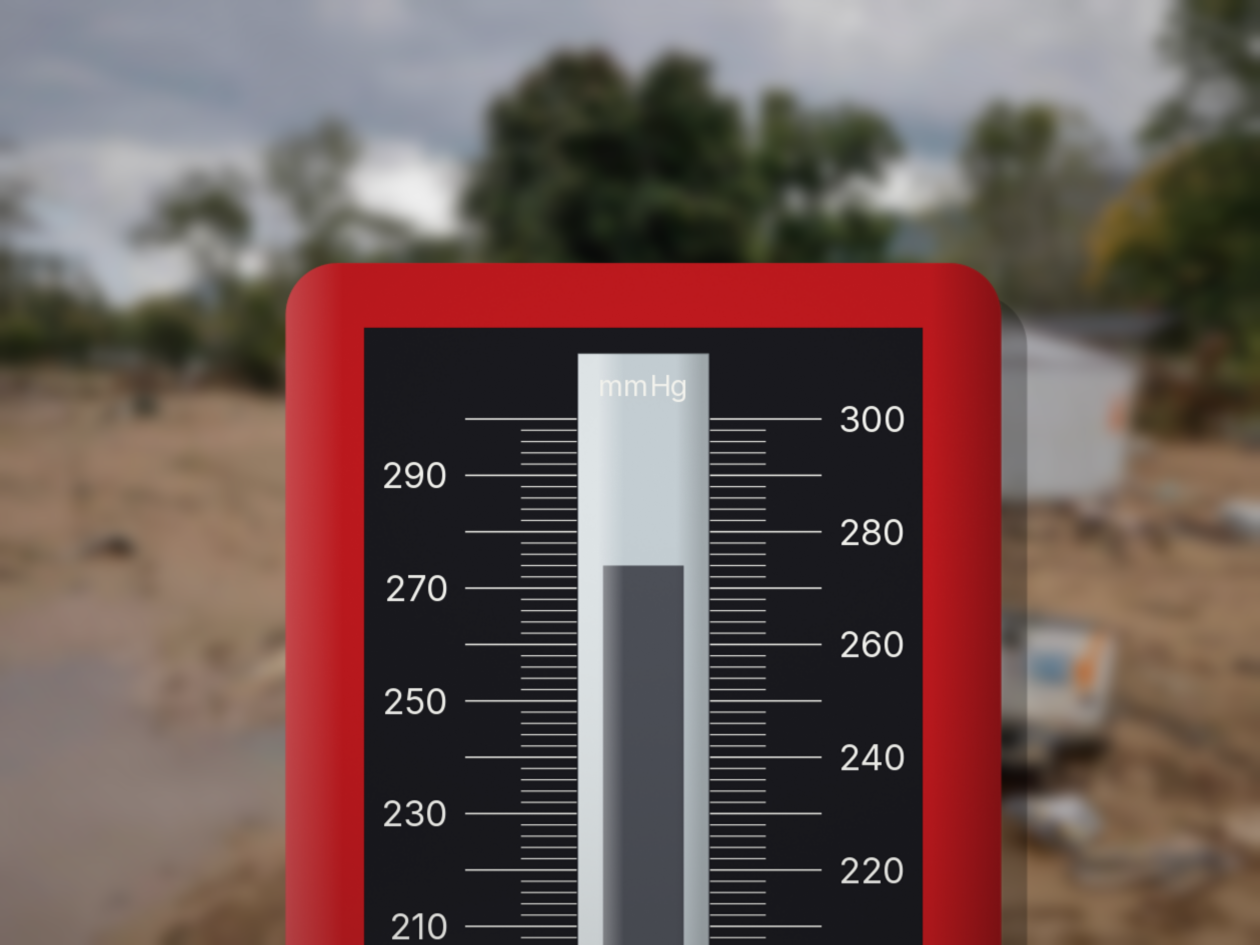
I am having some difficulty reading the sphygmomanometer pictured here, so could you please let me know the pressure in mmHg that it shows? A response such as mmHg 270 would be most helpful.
mmHg 274
